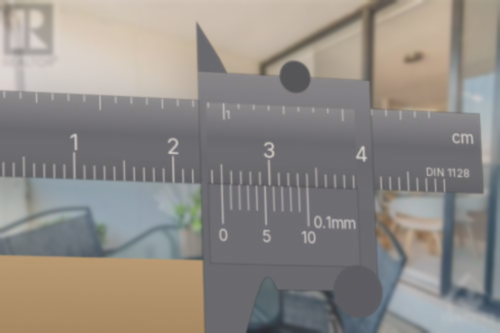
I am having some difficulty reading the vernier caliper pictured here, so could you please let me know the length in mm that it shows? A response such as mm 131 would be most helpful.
mm 25.0
